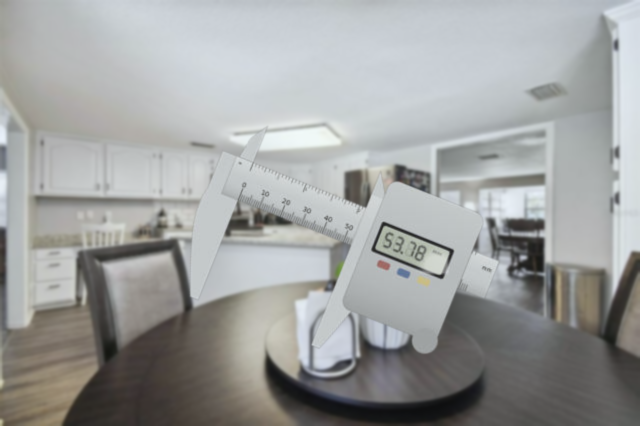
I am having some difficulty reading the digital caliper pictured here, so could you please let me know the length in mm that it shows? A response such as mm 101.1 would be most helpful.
mm 53.78
